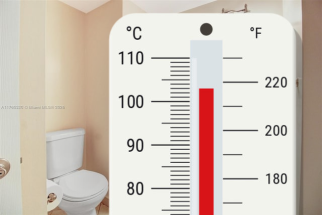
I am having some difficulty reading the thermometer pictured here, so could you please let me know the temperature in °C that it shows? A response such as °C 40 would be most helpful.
°C 103
